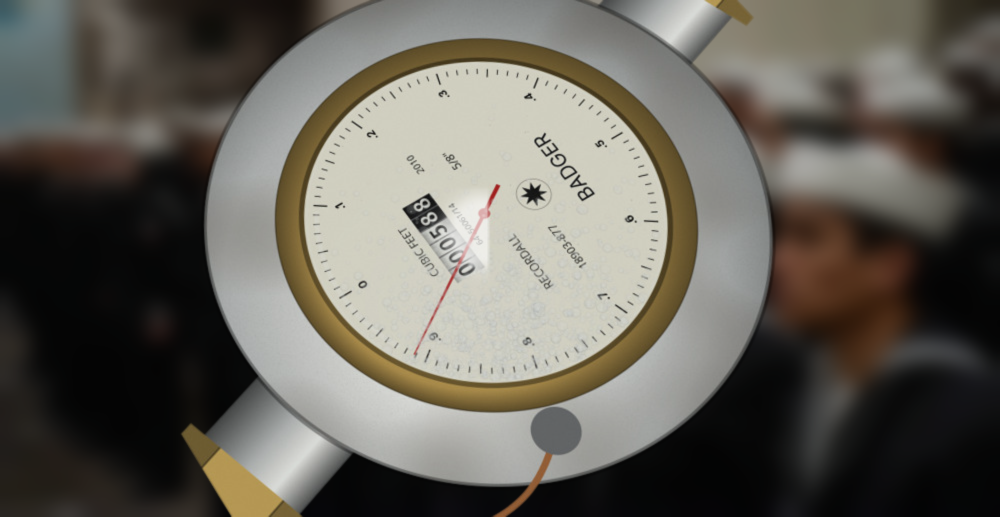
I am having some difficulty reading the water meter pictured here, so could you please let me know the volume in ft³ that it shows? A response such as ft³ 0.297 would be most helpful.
ft³ 587.91
